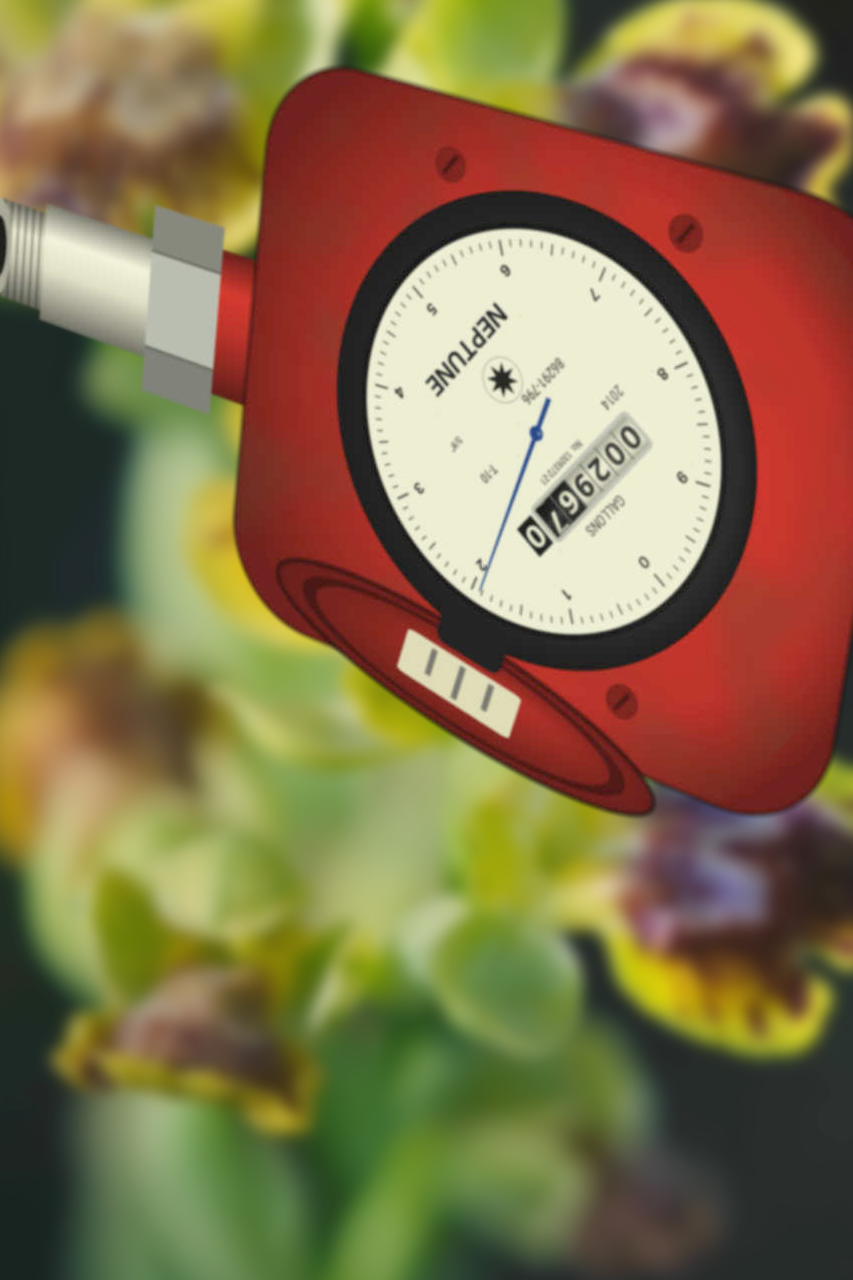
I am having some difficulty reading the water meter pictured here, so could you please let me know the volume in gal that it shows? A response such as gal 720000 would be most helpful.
gal 29671.9
